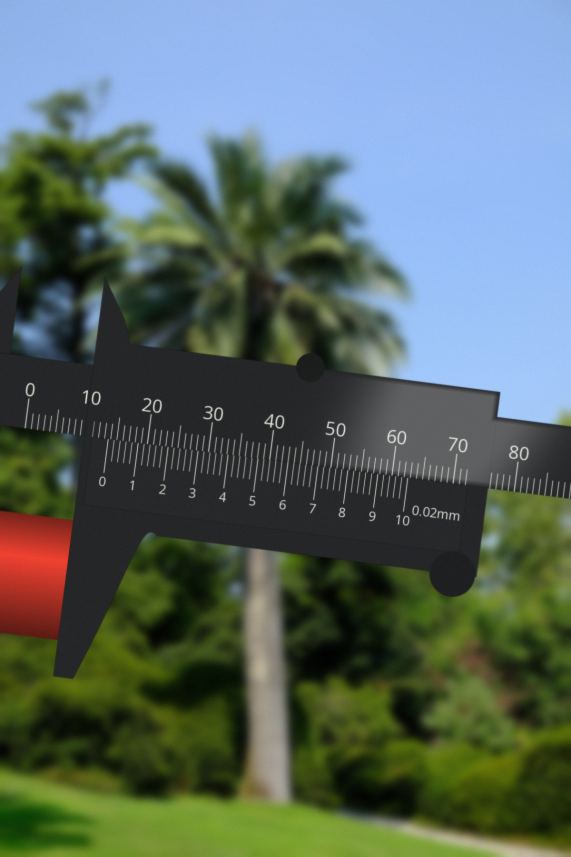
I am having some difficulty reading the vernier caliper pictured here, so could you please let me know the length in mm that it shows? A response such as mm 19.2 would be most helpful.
mm 13.6
